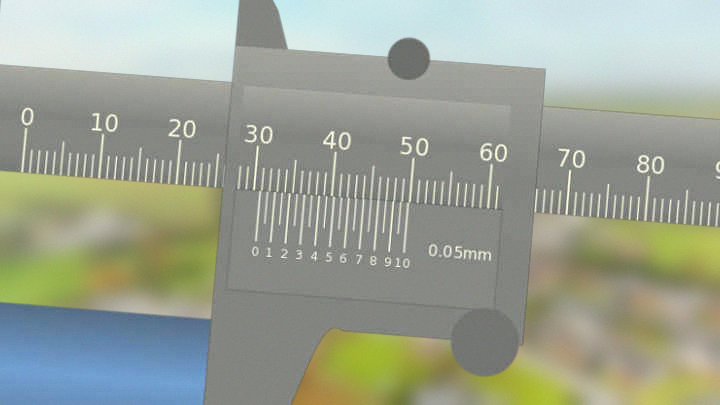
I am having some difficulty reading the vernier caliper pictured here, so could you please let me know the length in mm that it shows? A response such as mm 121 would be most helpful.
mm 30.8
